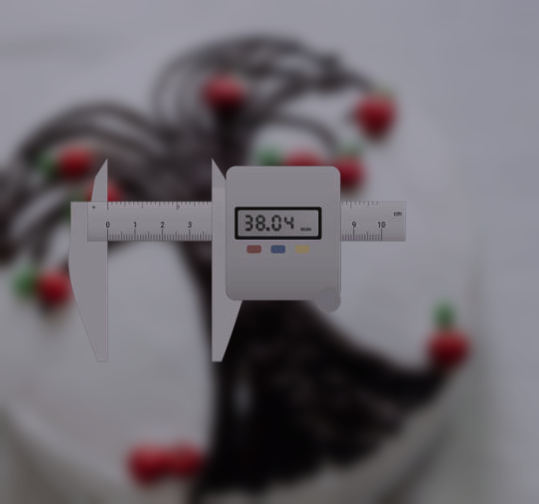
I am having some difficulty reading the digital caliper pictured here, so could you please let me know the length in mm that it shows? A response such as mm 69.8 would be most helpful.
mm 38.04
